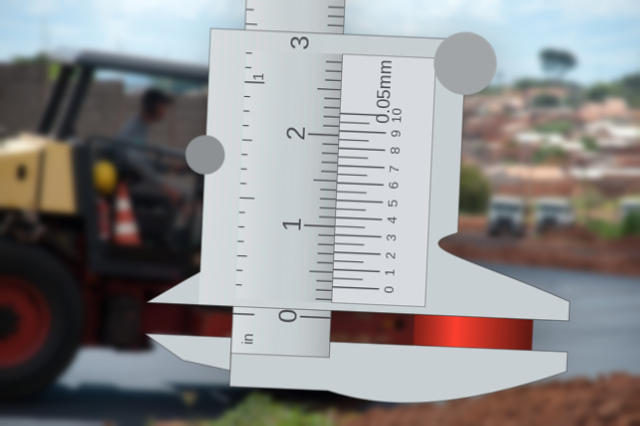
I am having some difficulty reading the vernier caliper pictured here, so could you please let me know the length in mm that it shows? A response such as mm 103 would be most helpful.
mm 3.4
